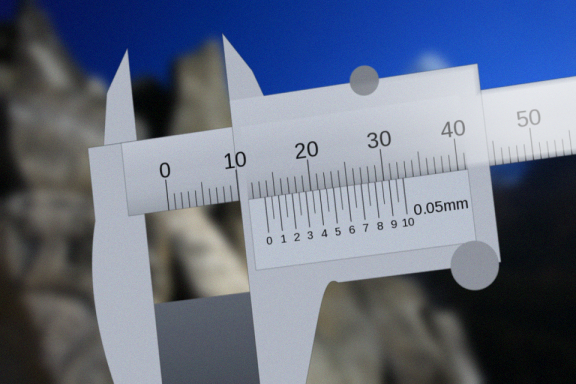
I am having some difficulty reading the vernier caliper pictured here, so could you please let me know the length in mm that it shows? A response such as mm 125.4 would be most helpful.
mm 13.6
